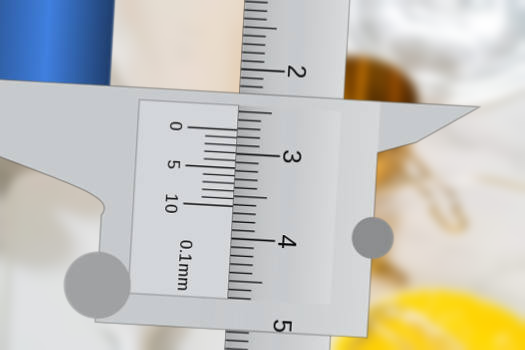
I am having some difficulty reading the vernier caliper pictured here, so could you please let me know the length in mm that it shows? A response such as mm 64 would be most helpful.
mm 27.2
